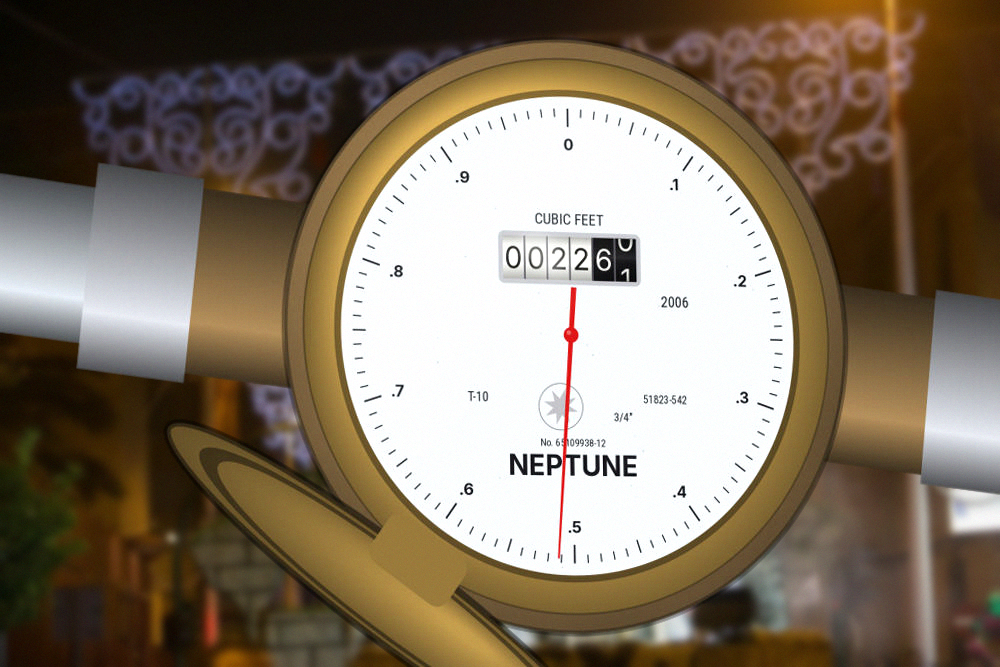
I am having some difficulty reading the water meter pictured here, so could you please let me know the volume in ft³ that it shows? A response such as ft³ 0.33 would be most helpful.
ft³ 2260.51
